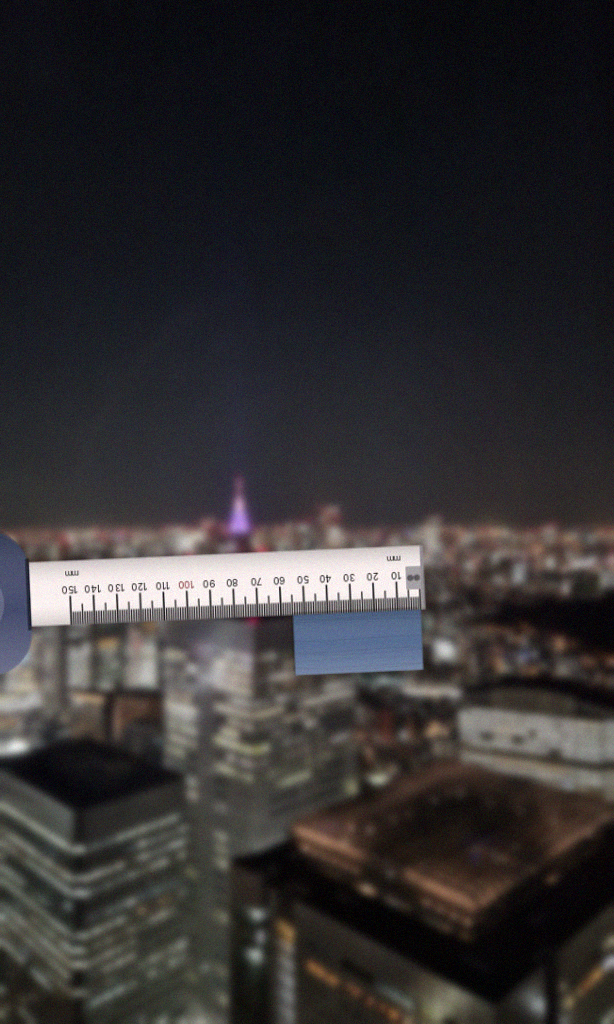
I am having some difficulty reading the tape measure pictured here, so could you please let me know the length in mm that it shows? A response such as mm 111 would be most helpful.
mm 55
